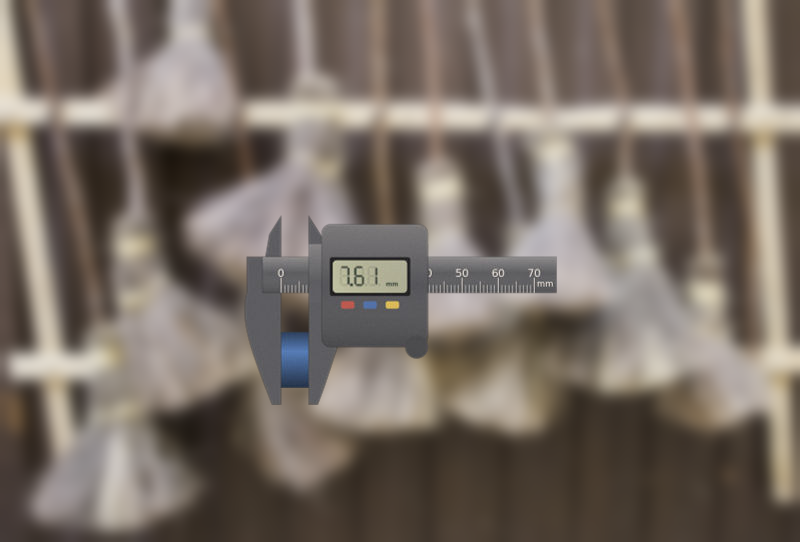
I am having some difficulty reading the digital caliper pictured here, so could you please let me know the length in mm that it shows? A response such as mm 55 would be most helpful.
mm 7.61
